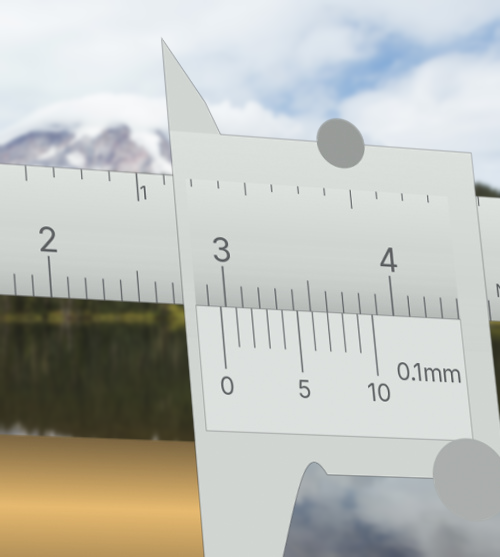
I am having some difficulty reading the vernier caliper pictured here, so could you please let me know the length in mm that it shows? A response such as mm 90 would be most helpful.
mm 29.7
